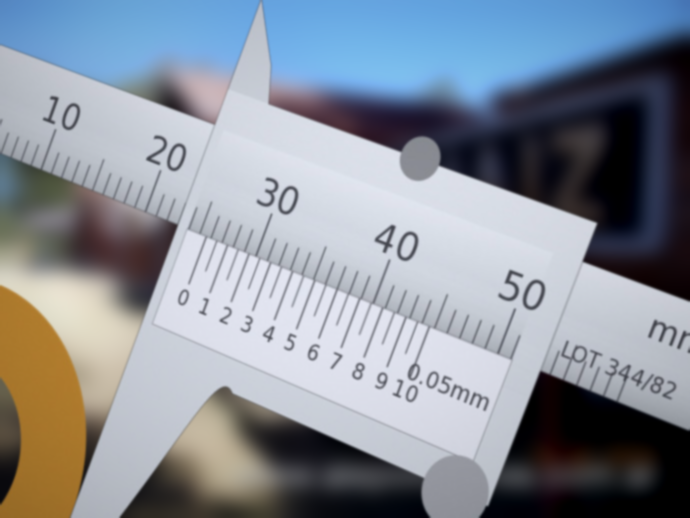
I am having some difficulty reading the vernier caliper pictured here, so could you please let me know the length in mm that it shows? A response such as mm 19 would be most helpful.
mm 25.6
